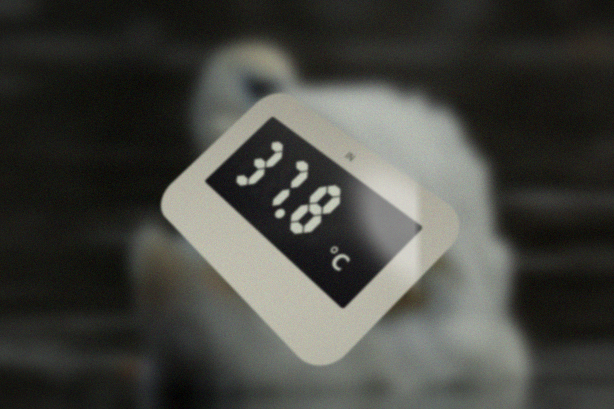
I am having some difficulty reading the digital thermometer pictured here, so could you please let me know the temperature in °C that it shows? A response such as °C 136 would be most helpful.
°C 37.8
